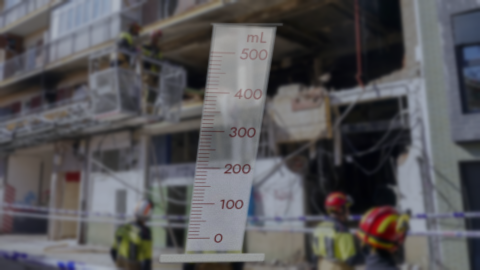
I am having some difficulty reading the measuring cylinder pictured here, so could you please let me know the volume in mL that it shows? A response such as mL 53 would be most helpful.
mL 200
